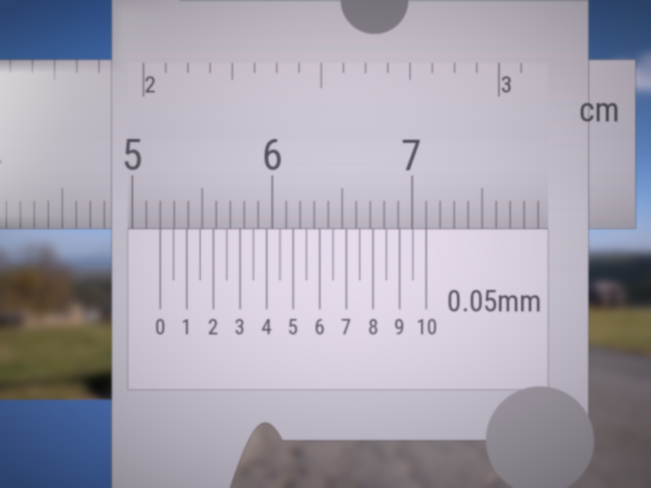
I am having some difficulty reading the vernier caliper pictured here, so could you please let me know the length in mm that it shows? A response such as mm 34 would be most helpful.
mm 52.0
